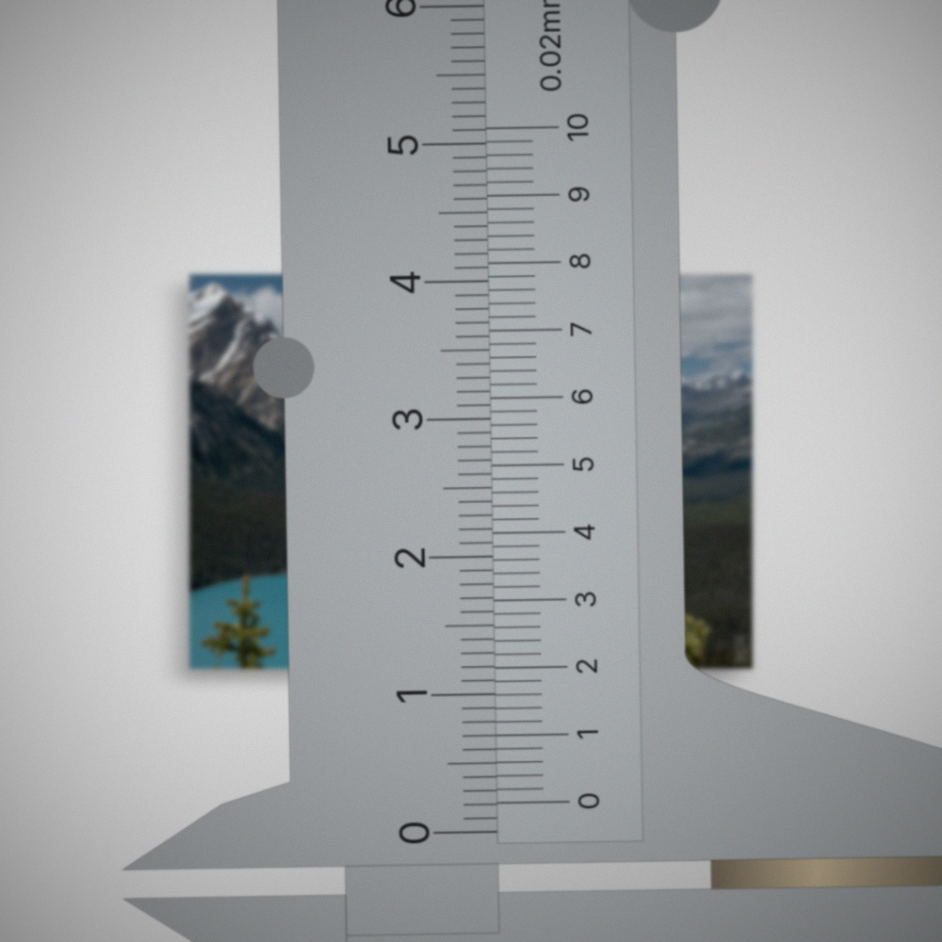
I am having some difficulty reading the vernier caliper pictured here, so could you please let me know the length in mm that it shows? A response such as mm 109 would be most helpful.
mm 2.1
